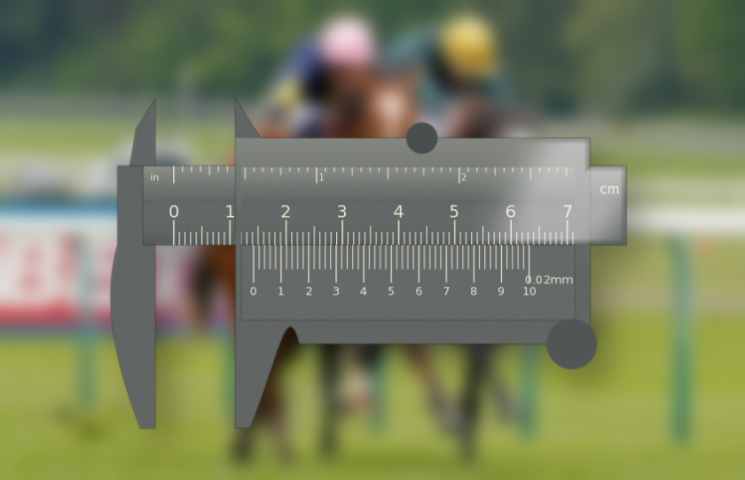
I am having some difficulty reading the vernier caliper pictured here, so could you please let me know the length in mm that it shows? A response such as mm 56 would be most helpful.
mm 14.2
